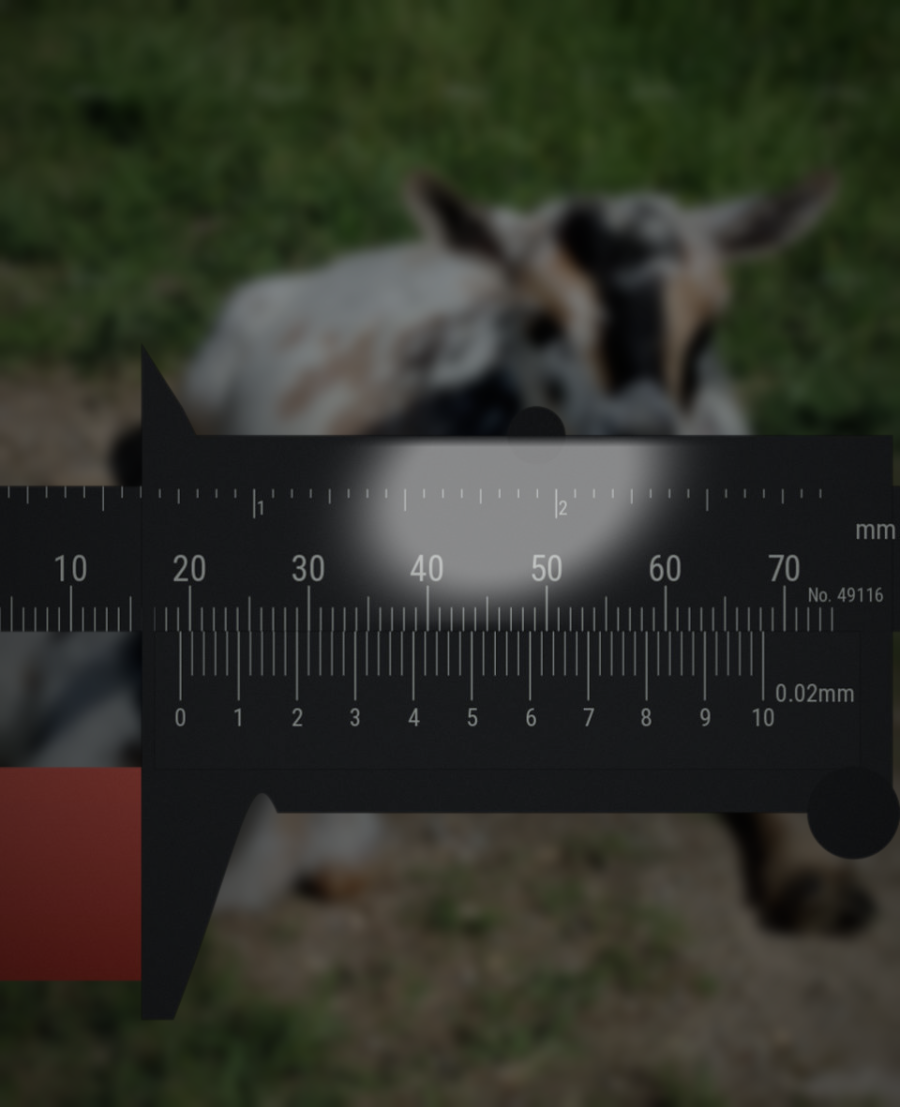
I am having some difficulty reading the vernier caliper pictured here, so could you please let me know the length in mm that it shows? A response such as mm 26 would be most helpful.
mm 19.2
